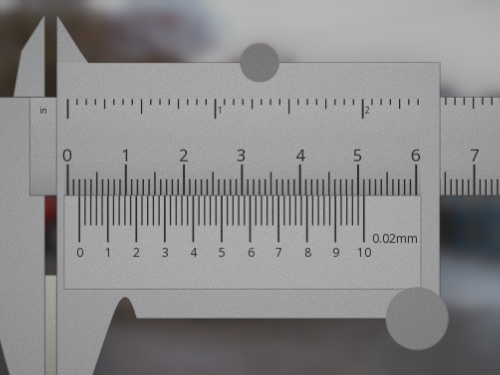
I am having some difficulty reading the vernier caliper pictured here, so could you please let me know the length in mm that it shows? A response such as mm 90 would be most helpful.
mm 2.0
